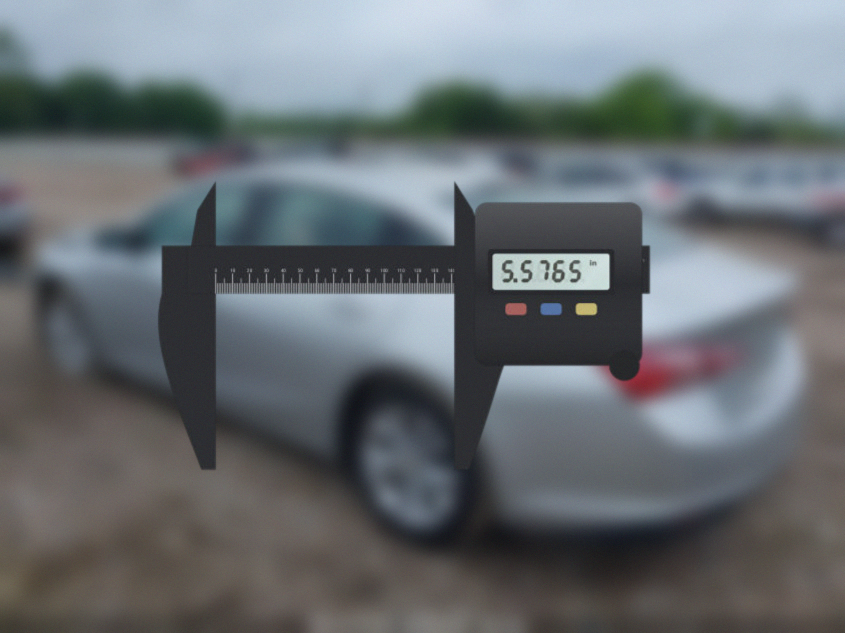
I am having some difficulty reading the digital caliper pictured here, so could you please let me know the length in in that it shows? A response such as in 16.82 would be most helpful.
in 5.5765
